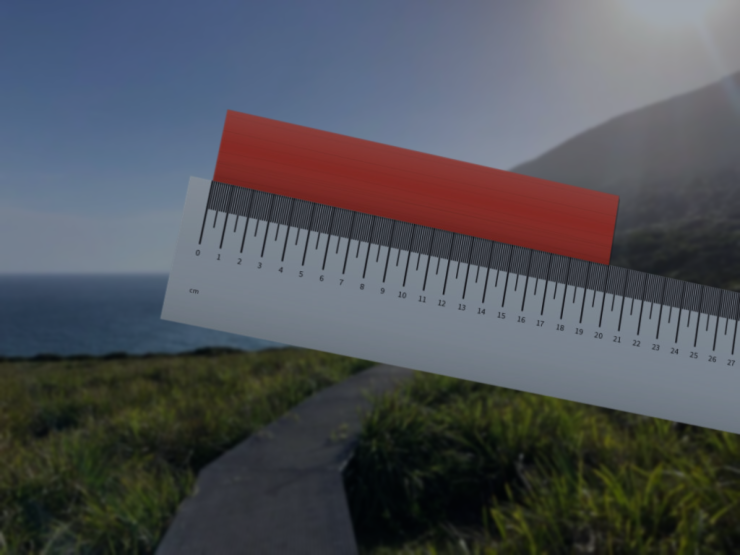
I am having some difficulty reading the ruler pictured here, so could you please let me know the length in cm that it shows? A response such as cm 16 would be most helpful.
cm 20
